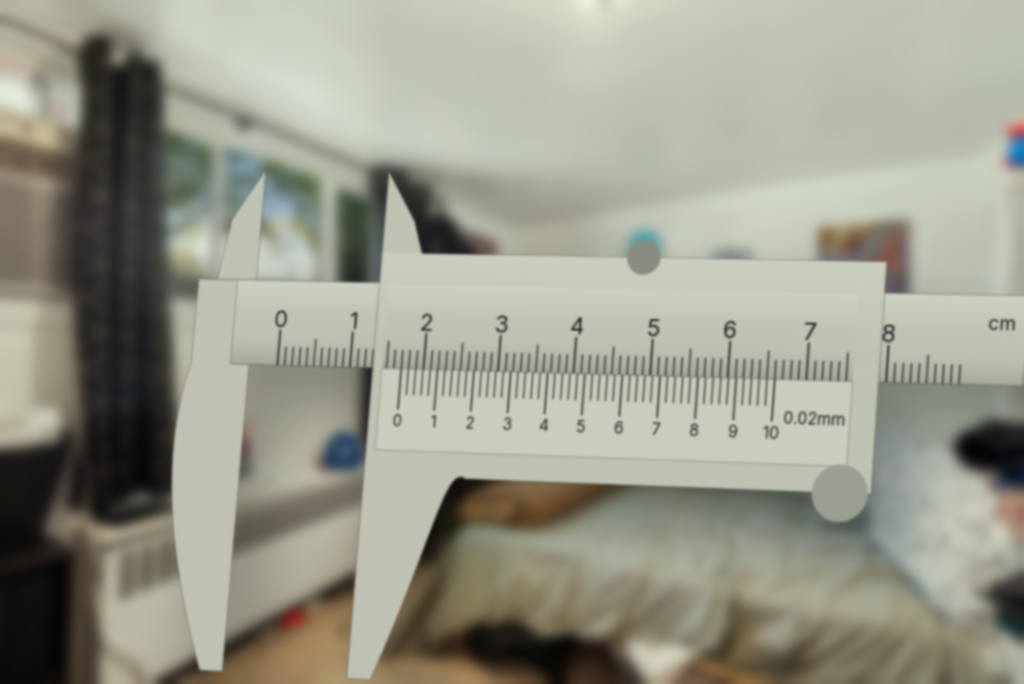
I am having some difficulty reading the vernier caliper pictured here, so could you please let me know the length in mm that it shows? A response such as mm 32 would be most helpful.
mm 17.0
